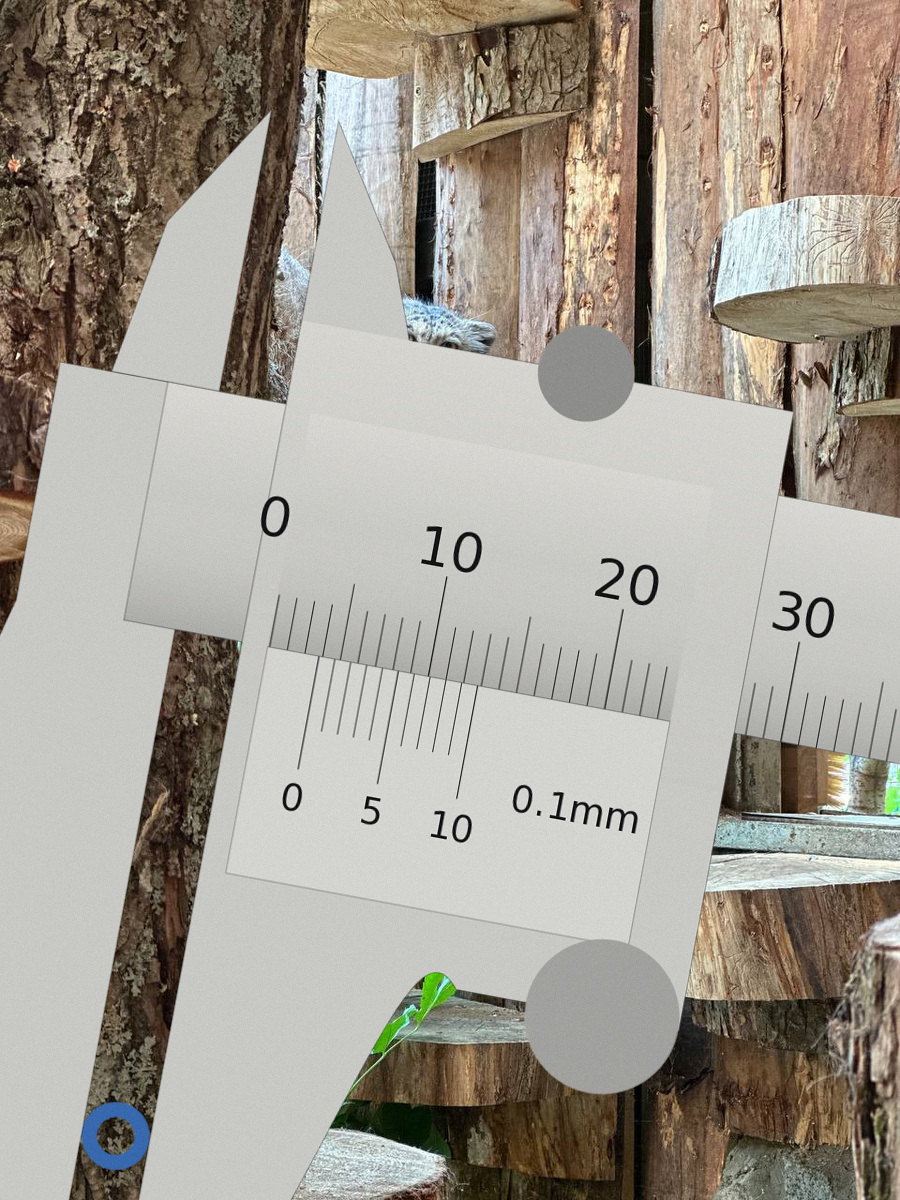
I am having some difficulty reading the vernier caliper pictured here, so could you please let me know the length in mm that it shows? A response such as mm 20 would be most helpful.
mm 3.8
